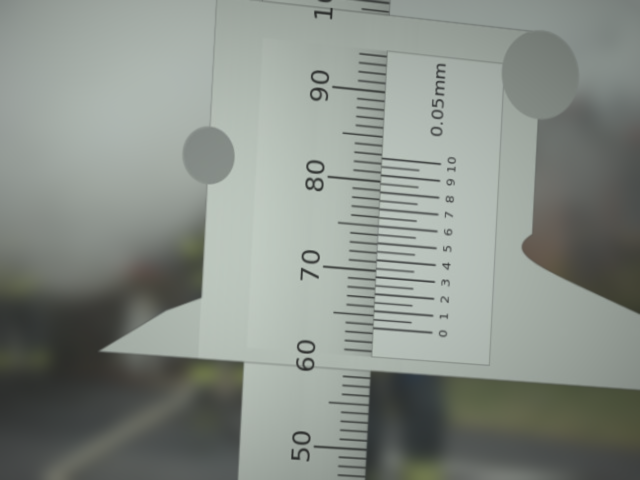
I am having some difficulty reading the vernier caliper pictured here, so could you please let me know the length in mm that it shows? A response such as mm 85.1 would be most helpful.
mm 63.6
